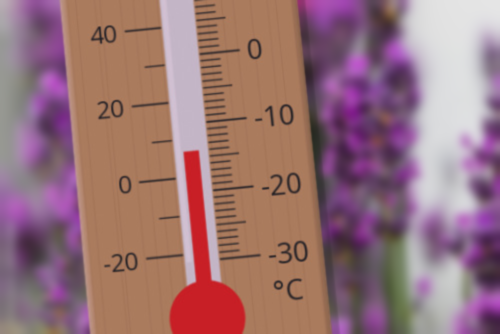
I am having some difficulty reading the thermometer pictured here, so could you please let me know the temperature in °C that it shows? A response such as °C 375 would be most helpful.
°C -14
